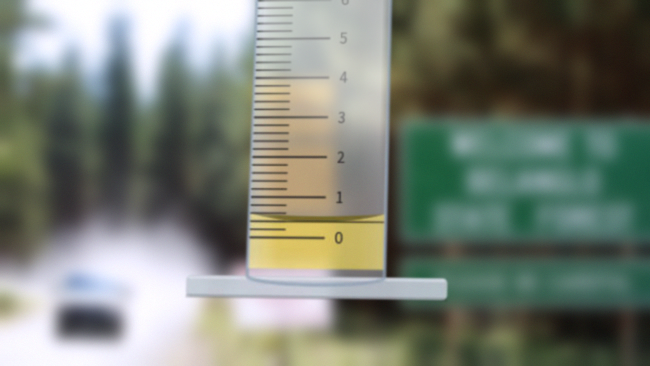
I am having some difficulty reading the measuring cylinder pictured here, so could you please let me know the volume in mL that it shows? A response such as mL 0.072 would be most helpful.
mL 0.4
